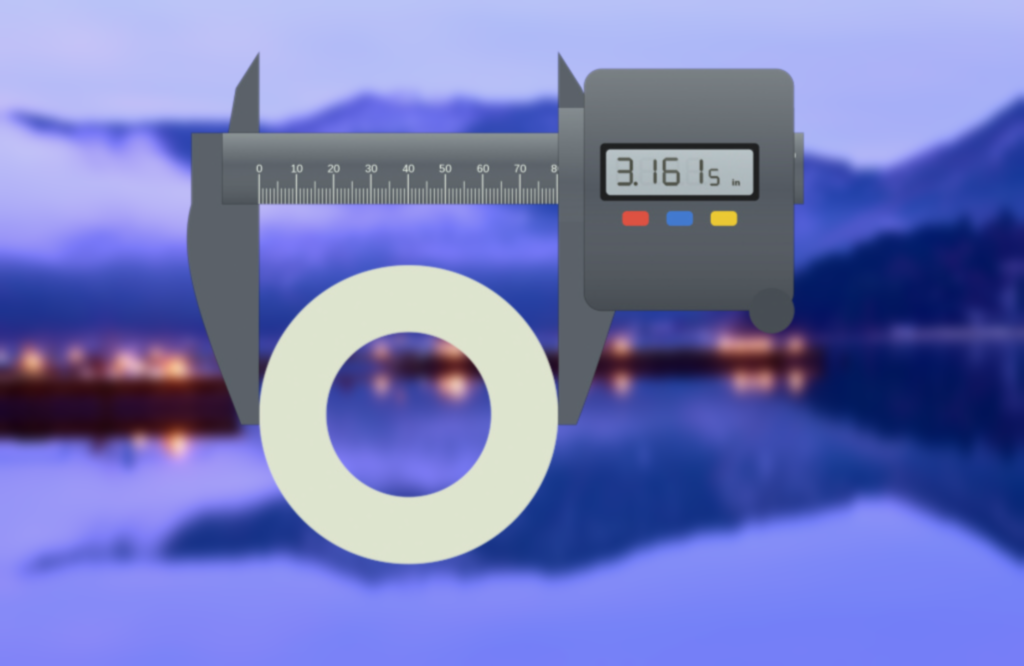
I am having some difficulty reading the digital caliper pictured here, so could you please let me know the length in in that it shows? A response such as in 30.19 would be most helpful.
in 3.1615
